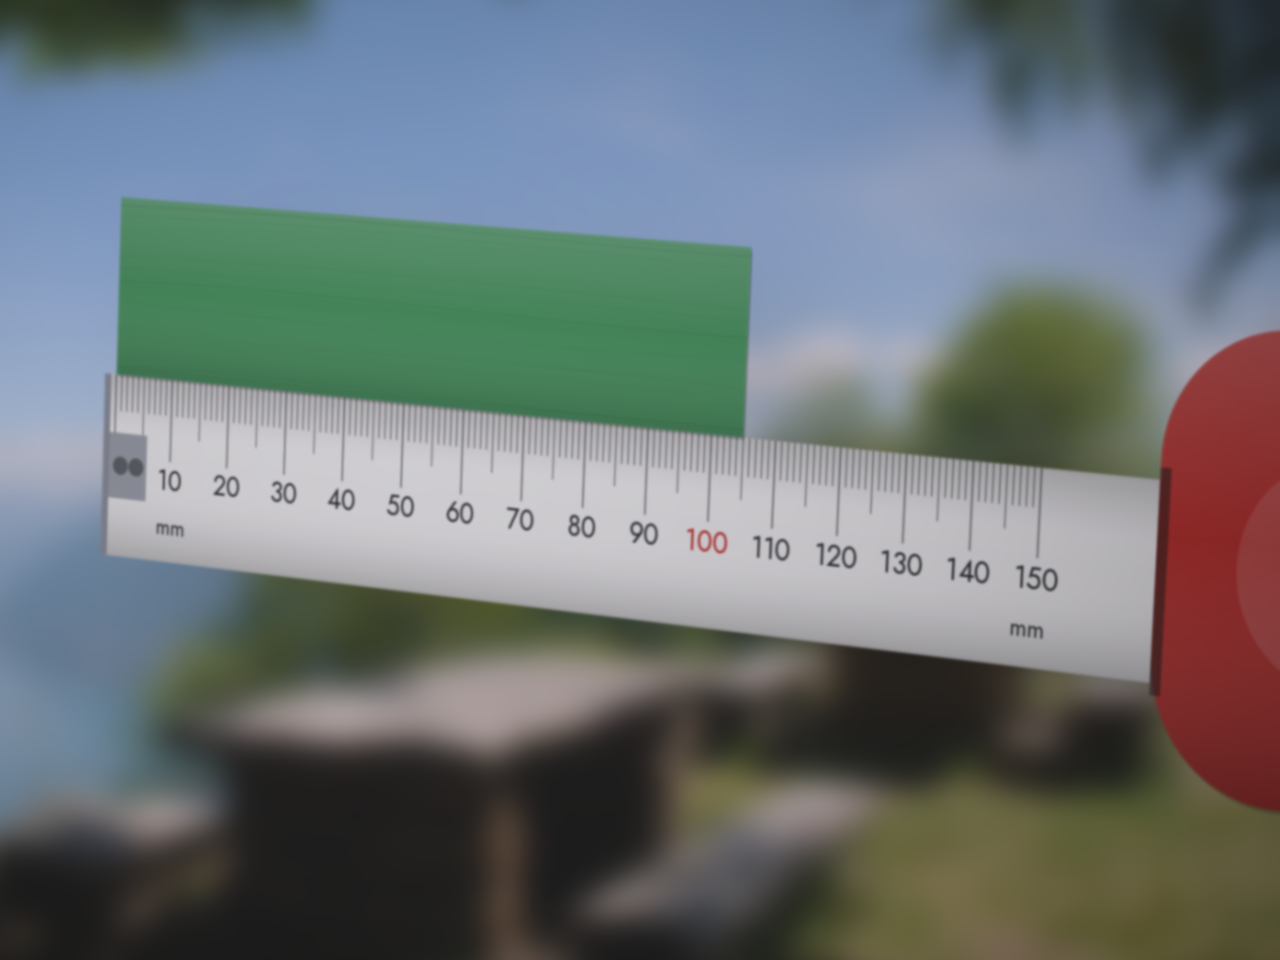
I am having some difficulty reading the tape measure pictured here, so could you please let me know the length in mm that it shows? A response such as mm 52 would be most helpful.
mm 105
